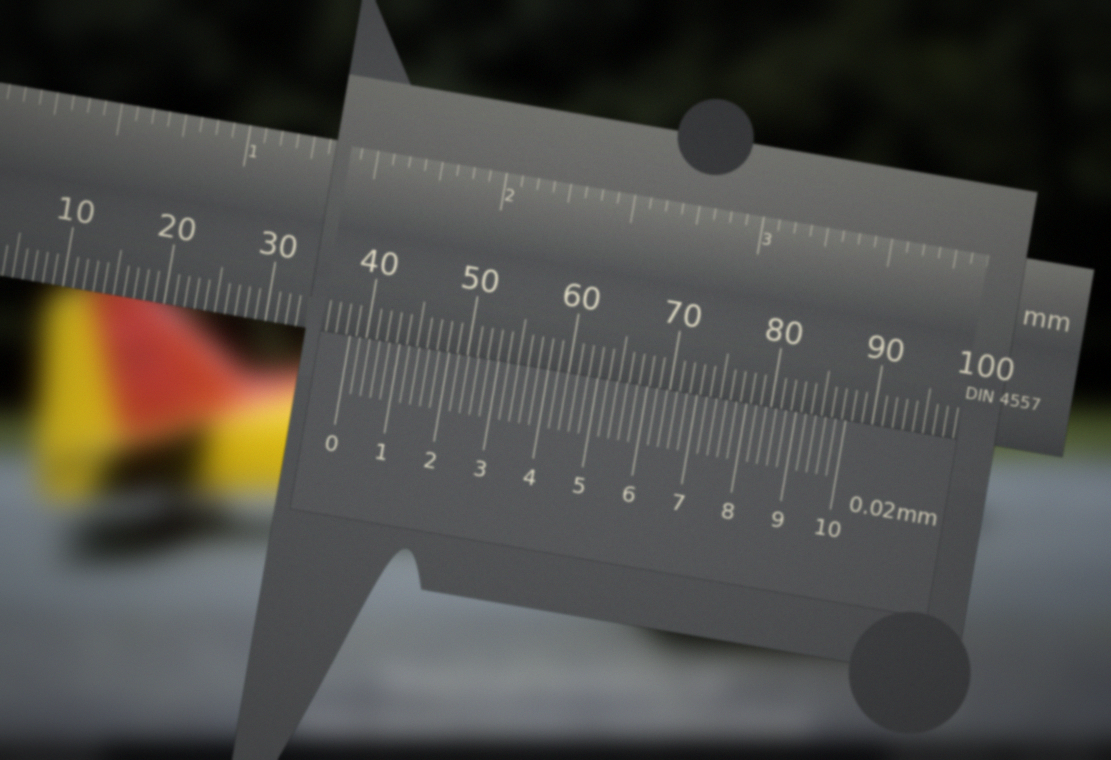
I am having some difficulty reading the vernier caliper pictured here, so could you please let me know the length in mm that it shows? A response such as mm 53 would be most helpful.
mm 38.4
